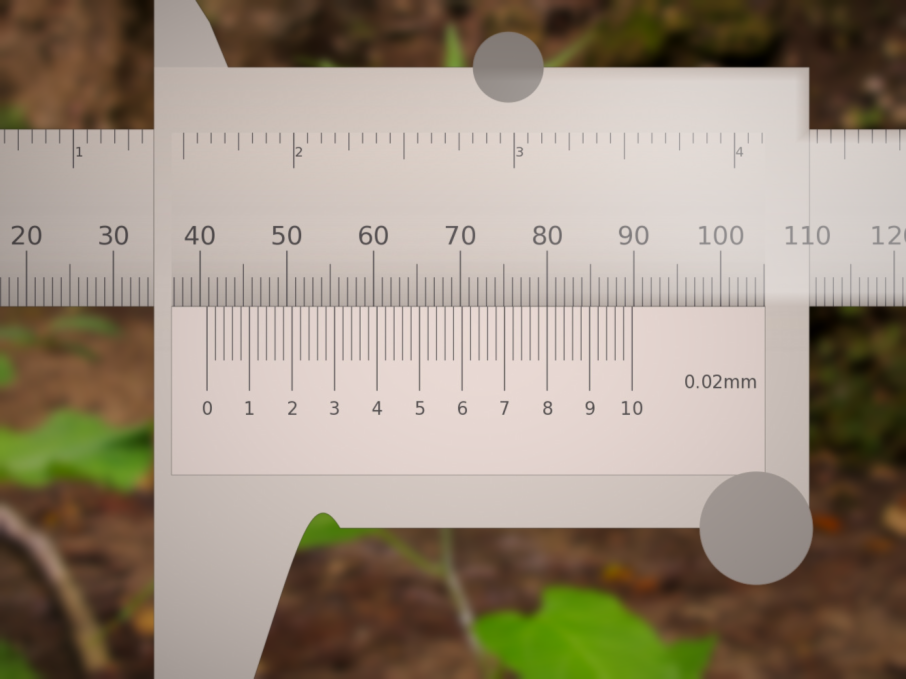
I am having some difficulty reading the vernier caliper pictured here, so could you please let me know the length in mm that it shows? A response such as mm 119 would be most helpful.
mm 40.8
